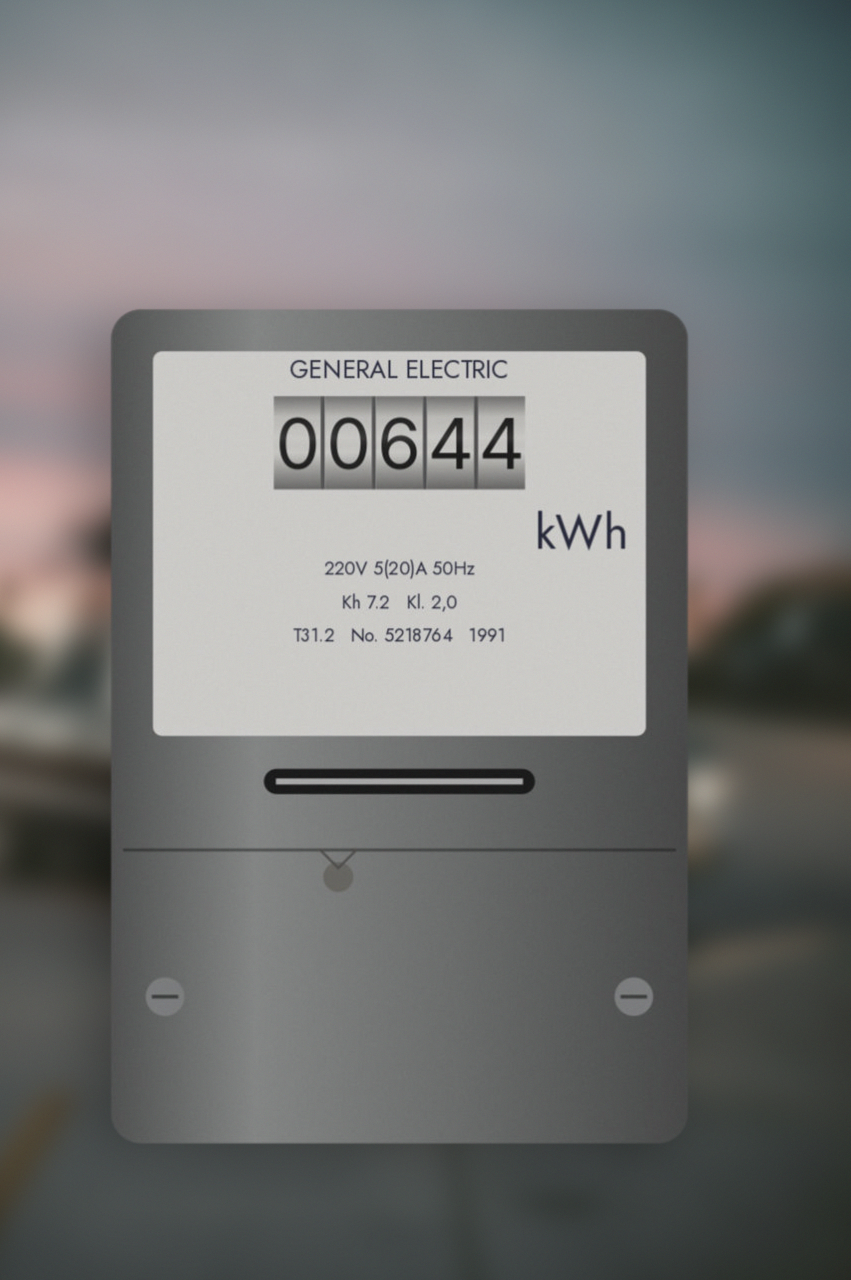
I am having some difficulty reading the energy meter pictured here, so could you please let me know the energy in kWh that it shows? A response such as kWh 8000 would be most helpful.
kWh 644
